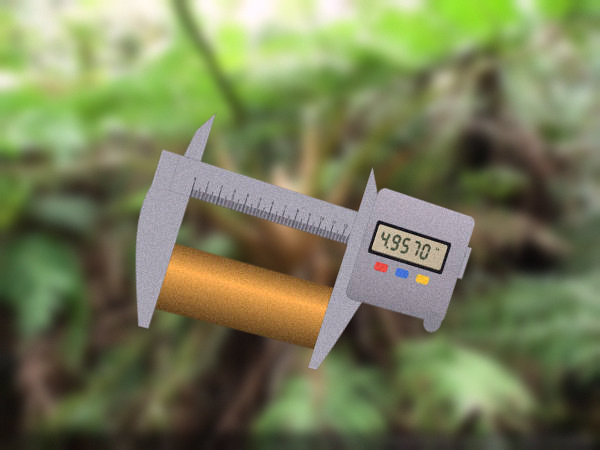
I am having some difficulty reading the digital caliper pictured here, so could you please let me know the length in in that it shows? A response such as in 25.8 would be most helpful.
in 4.9570
